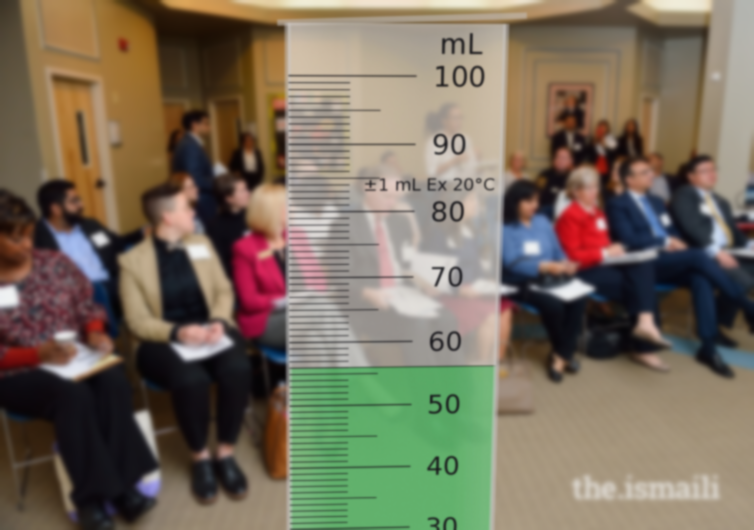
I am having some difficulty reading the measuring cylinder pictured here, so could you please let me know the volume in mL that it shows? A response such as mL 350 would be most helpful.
mL 56
